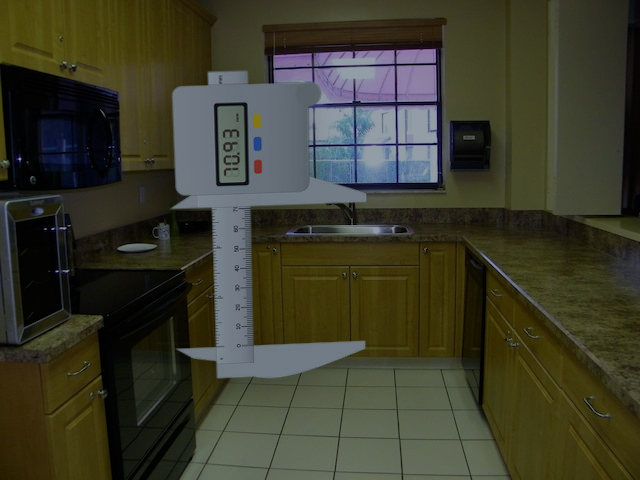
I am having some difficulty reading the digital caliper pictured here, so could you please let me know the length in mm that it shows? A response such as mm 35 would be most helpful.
mm 70.93
